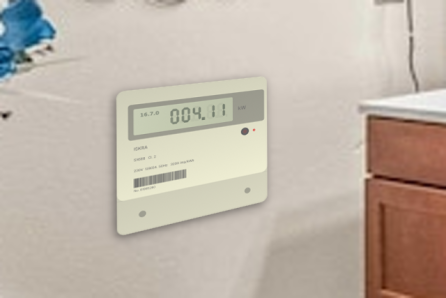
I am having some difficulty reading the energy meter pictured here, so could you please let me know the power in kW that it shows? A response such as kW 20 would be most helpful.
kW 4.11
